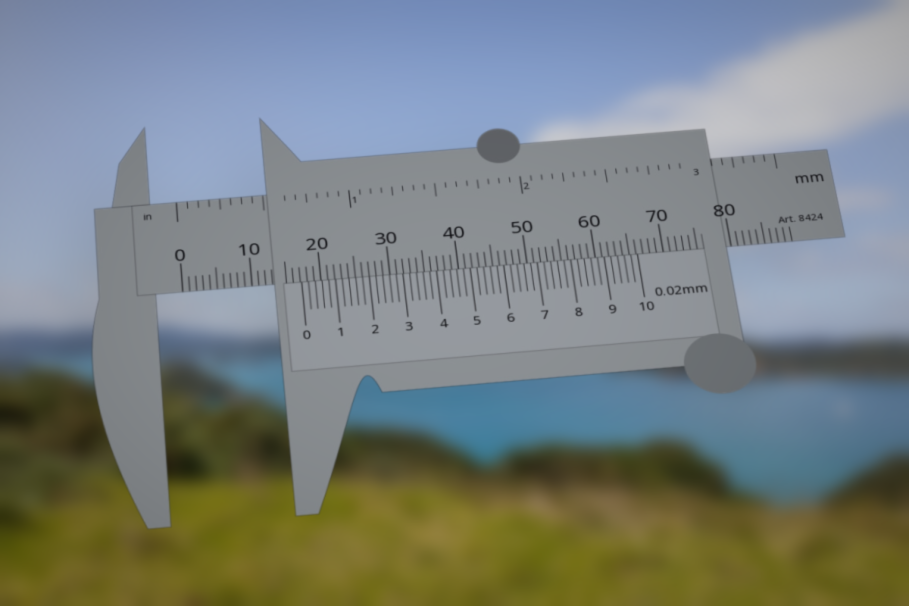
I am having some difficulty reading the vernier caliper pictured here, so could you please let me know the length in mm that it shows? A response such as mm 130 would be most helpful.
mm 17.2
